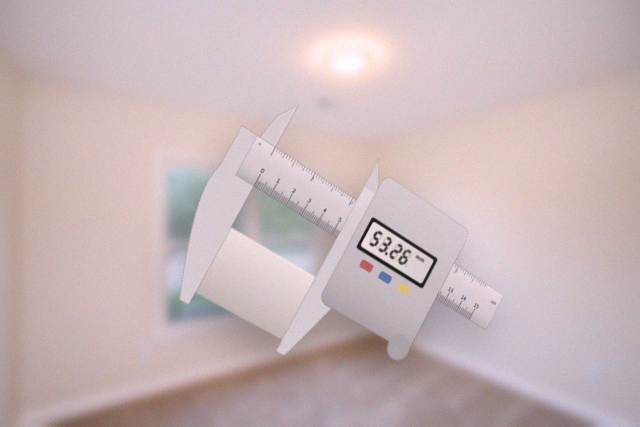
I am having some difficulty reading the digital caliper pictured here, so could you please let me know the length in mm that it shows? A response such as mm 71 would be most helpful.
mm 53.26
